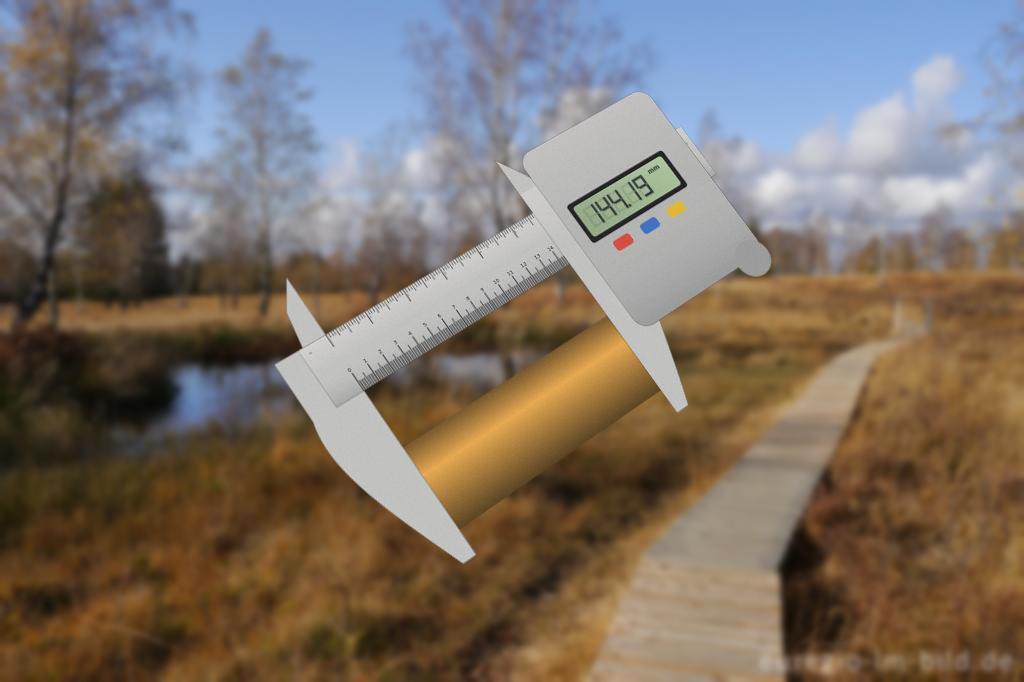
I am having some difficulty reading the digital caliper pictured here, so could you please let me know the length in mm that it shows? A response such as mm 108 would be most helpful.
mm 144.19
